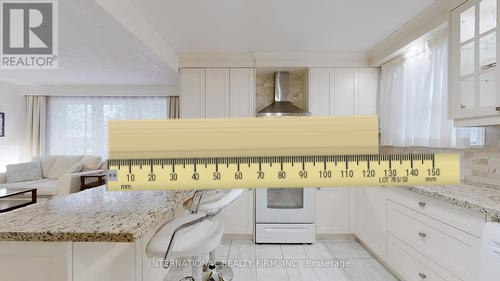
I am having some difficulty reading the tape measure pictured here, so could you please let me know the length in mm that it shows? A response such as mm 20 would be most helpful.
mm 125
